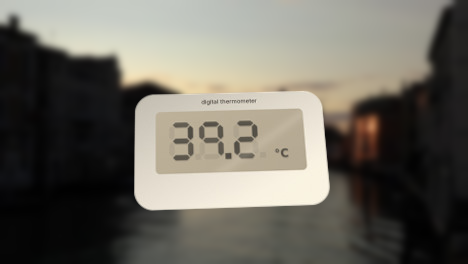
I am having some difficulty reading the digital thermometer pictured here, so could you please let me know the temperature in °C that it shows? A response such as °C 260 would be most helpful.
°C 39.2
